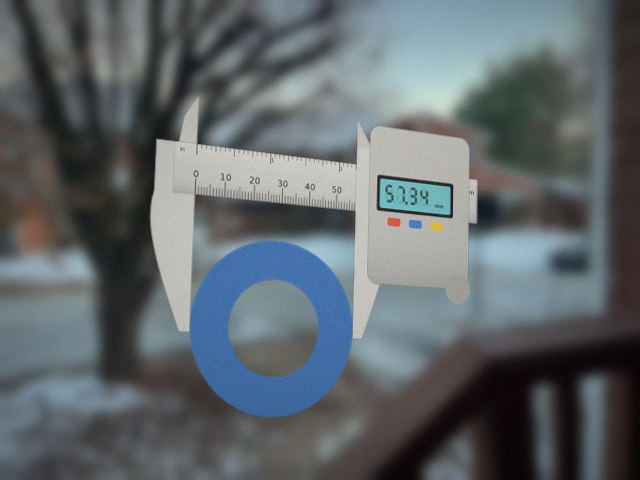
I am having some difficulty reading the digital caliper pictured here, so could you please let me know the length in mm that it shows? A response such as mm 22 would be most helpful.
mm 57.34
